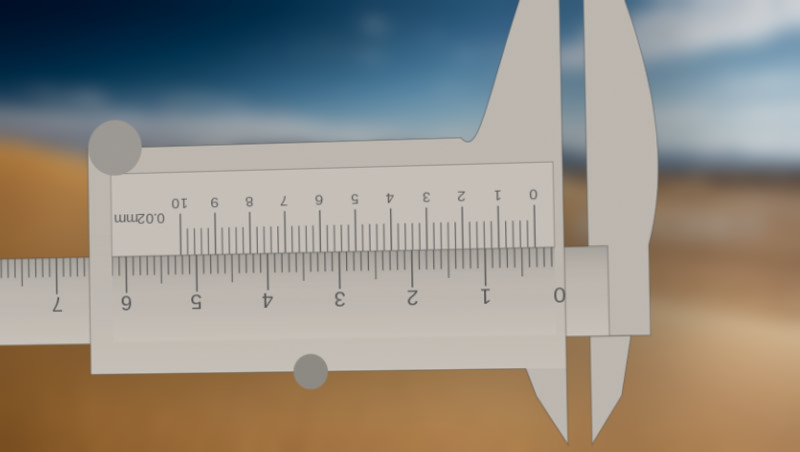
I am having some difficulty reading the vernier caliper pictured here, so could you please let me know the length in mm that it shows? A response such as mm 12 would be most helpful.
mm 3.2
